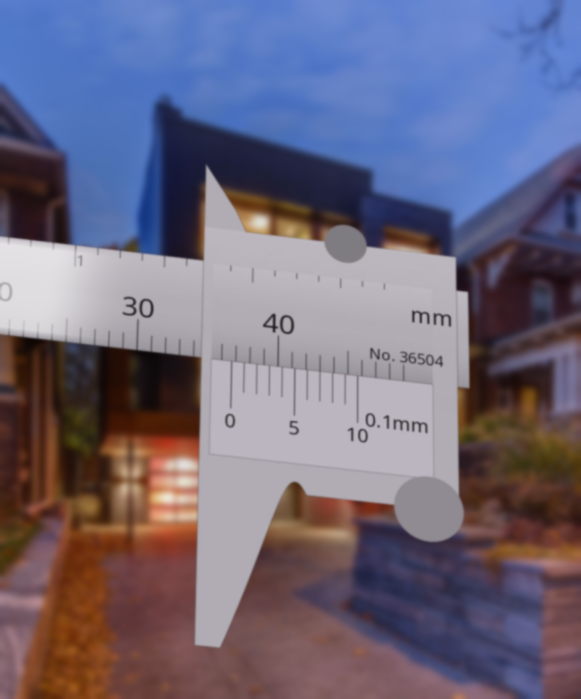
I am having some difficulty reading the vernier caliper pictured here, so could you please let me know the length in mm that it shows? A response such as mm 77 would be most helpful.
mm 36.7
